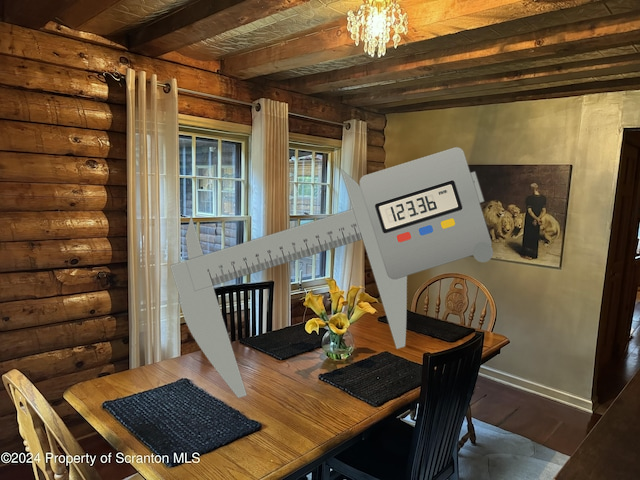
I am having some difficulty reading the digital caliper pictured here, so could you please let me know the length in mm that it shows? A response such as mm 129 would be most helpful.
mm 123.36
